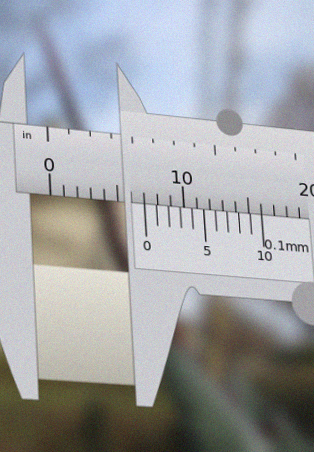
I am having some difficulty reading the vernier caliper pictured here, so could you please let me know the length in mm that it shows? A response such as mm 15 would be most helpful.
mm 7.0
